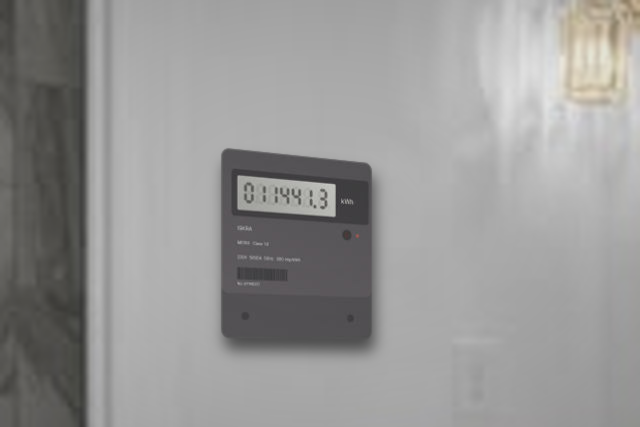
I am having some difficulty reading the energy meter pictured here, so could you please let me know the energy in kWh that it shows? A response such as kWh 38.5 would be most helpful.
kWh 11441.3
